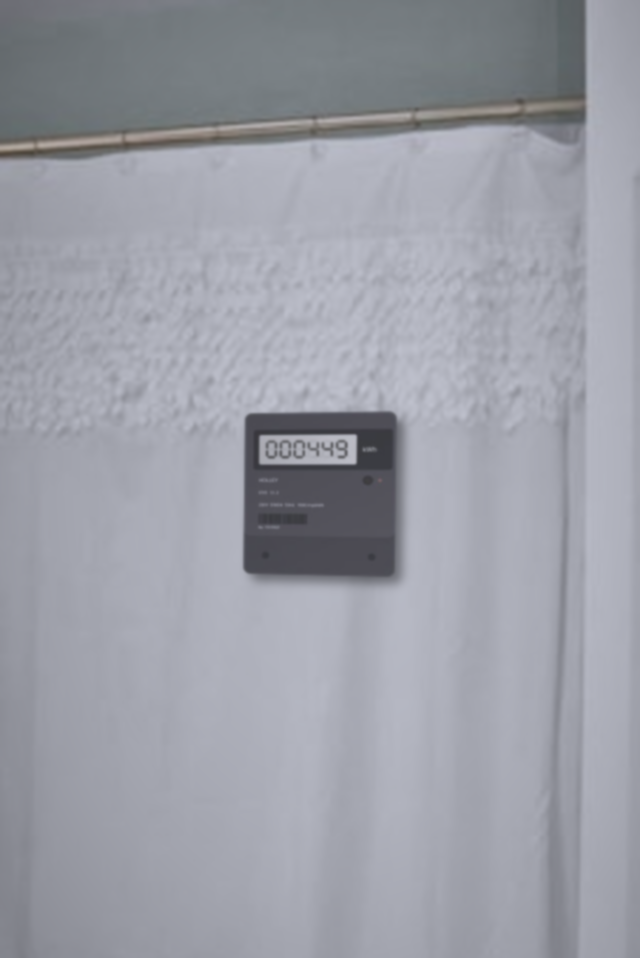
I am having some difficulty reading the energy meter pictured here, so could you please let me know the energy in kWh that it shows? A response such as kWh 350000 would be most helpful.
kWh 449
